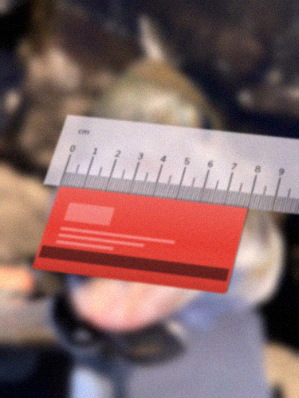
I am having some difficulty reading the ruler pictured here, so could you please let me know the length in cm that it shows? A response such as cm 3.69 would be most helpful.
cm 8
